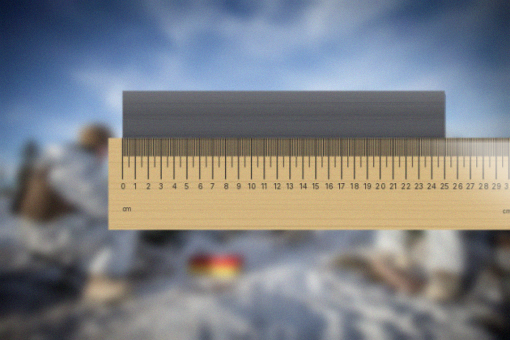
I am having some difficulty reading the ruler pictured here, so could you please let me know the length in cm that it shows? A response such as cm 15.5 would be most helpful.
cm 25
